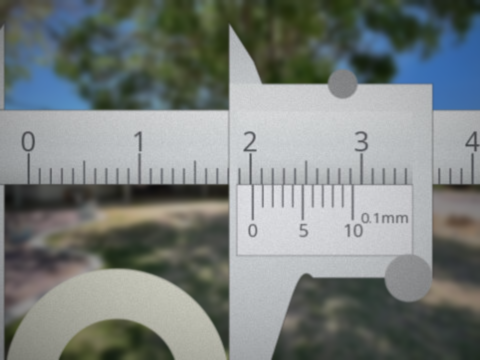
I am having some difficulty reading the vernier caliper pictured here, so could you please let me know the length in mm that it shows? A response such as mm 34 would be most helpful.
mm 20.2
